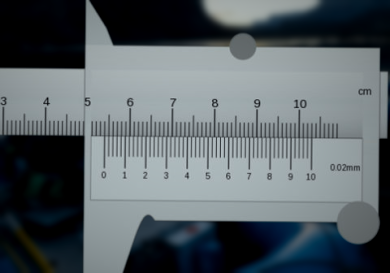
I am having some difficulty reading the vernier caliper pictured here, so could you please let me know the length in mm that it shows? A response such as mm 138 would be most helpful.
mm 54.0
